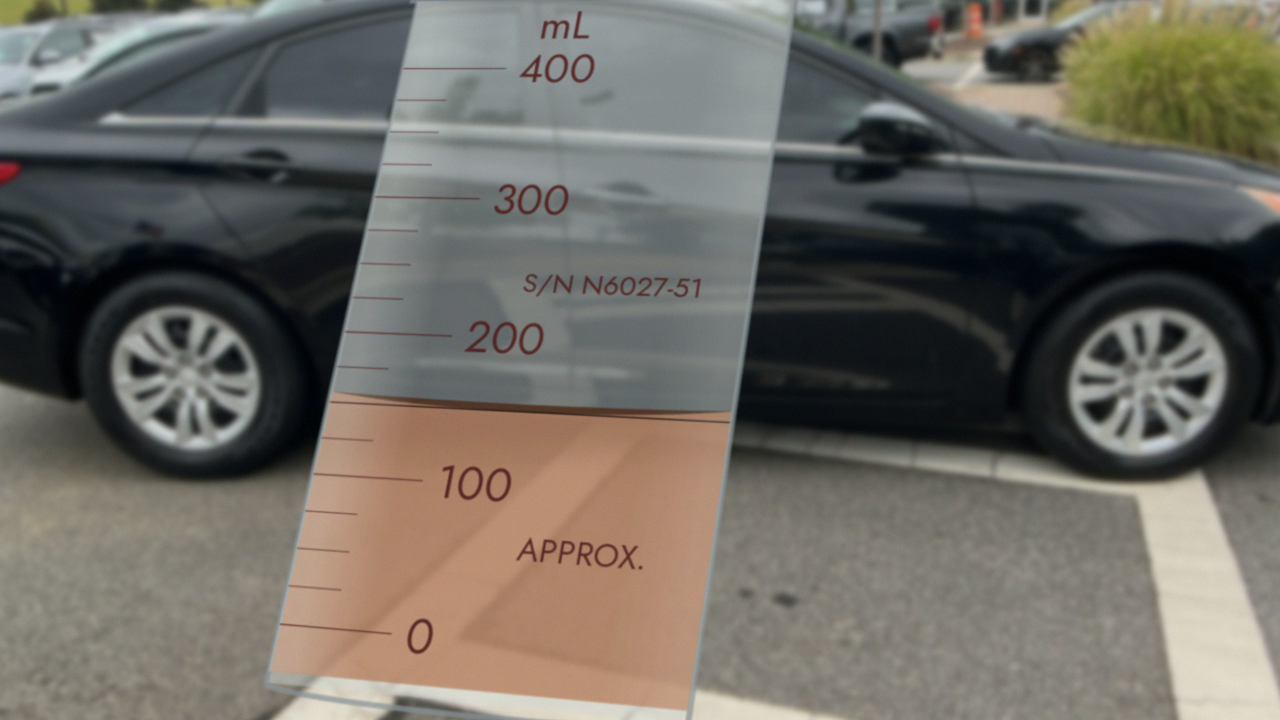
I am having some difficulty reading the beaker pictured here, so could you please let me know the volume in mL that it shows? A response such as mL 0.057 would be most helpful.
mL 150
